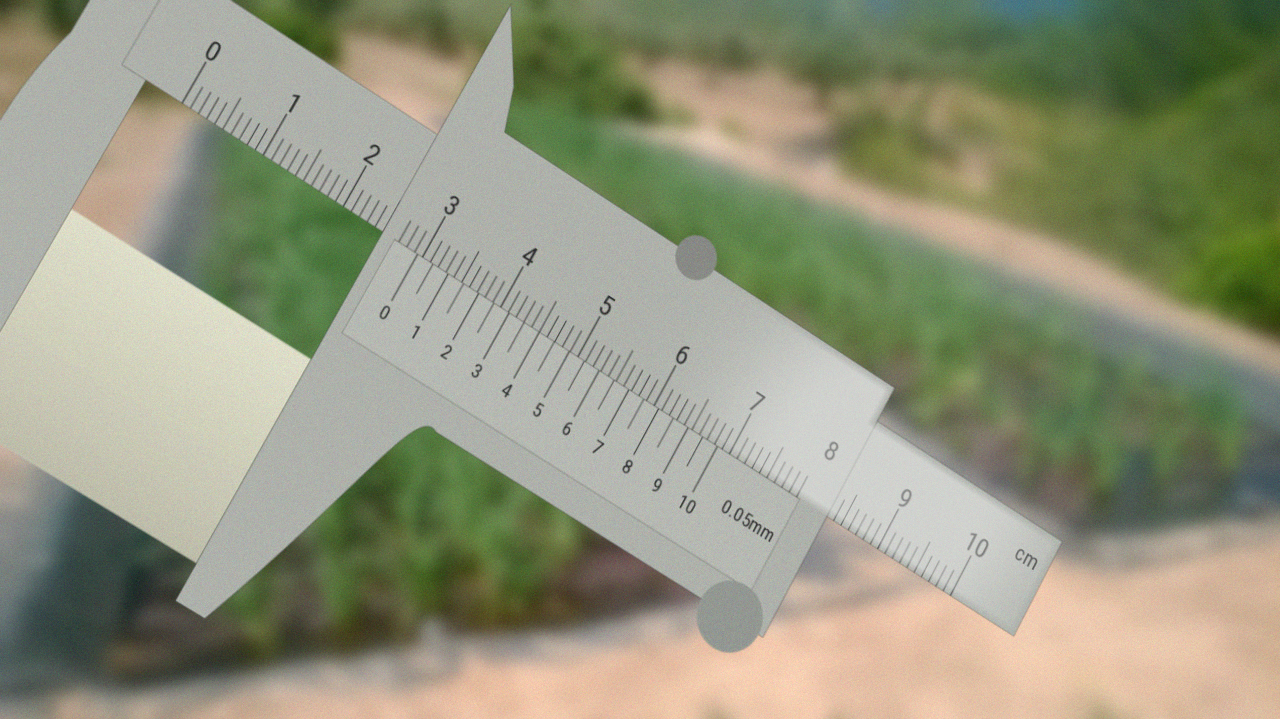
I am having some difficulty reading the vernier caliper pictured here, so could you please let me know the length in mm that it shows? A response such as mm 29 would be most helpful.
mm 29.4
